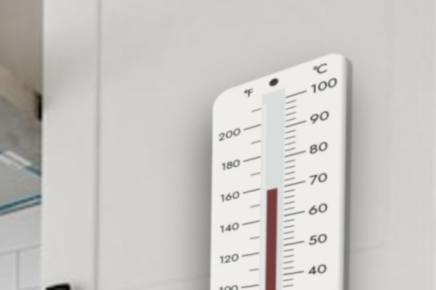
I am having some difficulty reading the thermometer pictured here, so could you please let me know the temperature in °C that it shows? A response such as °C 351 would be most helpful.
°C 70
